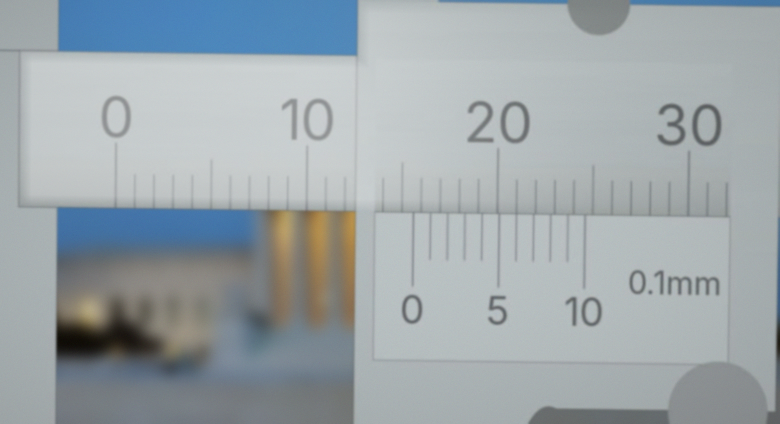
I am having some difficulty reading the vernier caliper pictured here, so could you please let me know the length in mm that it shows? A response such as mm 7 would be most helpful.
mm 15.6
